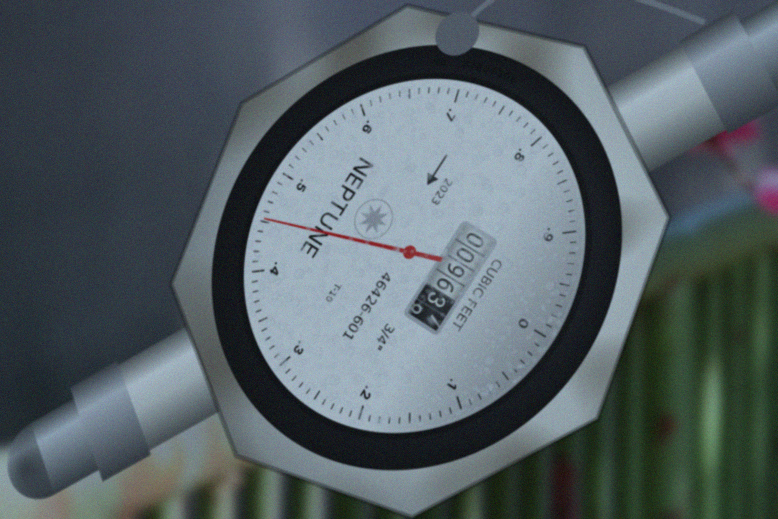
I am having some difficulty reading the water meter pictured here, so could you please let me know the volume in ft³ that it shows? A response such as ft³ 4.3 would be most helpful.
ft³ 9637.45
